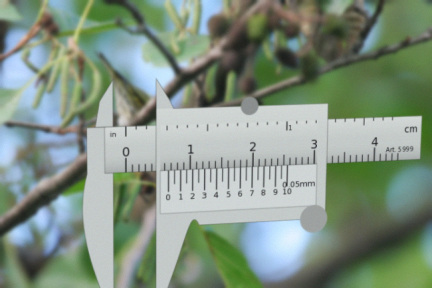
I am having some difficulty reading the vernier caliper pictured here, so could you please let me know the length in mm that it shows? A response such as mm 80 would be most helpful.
mm 6.6
